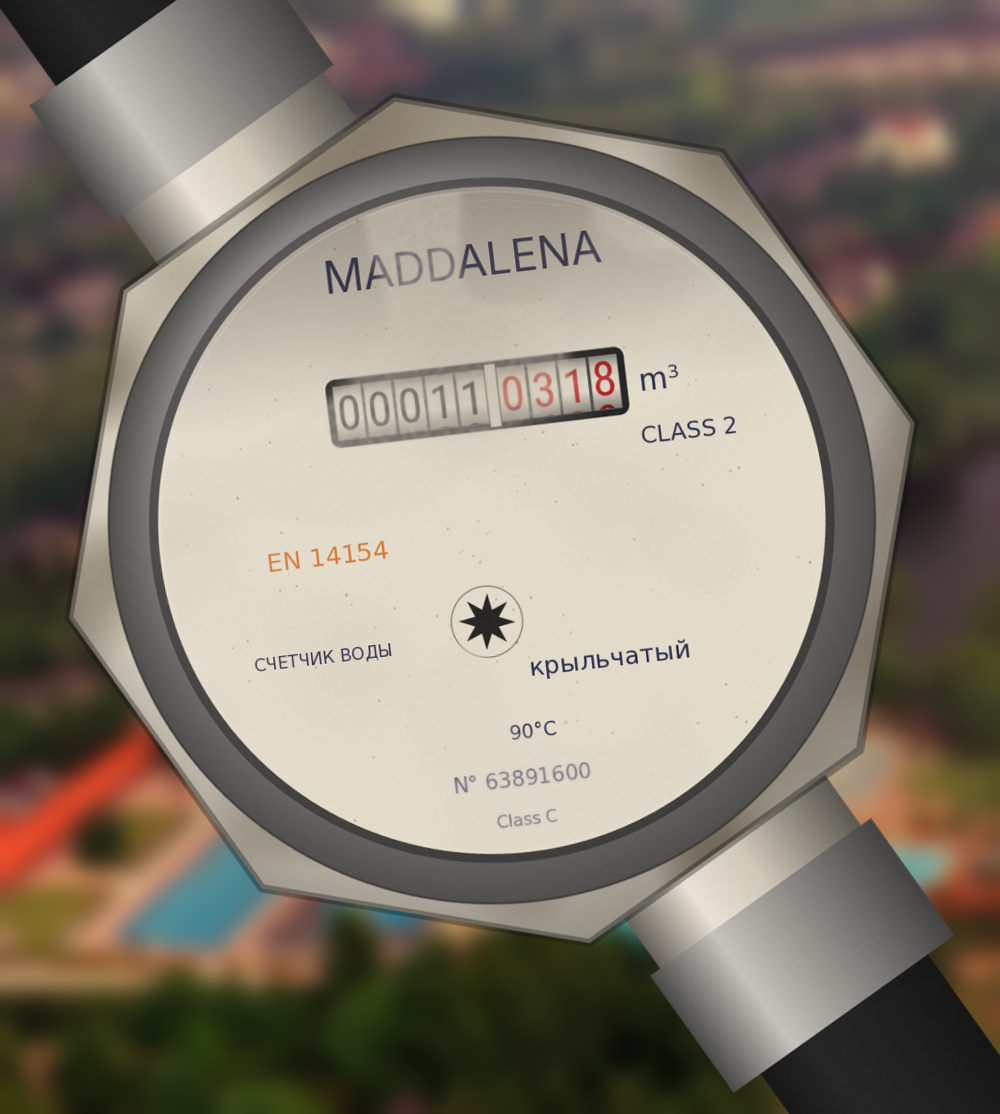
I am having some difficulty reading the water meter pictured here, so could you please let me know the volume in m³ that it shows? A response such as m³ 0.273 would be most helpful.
m³ 11.0318
